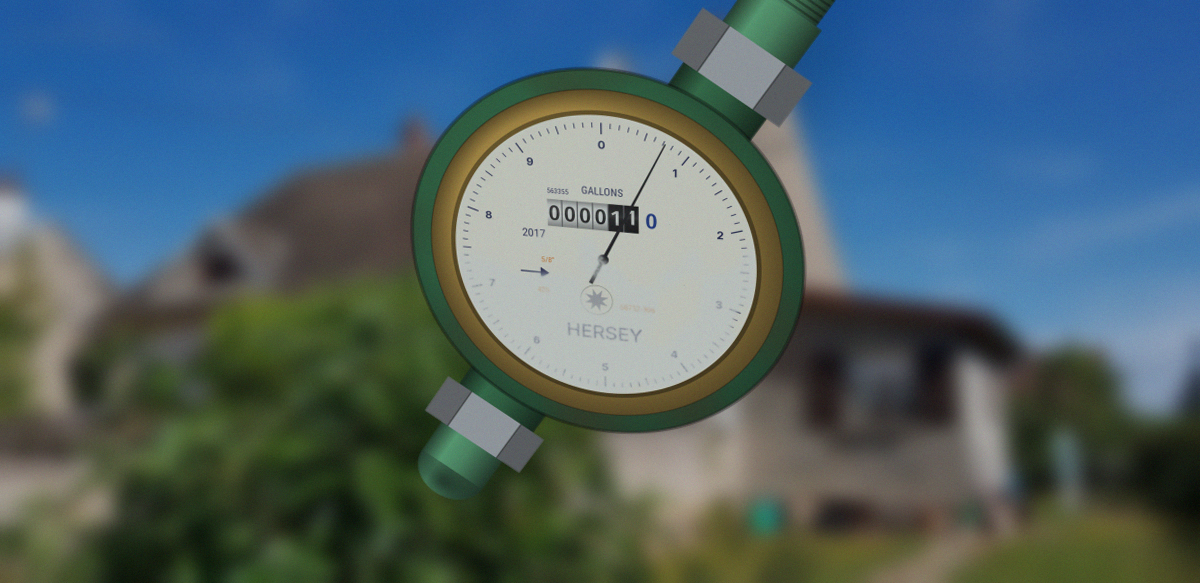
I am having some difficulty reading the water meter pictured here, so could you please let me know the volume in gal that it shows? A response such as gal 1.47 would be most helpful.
gal 110.7
